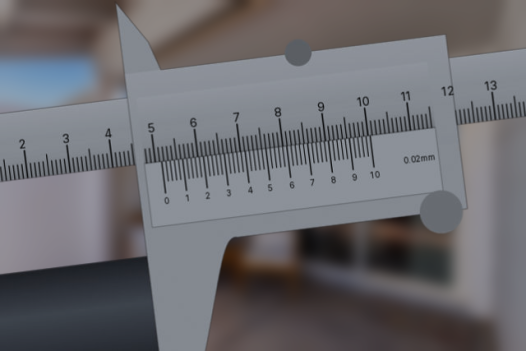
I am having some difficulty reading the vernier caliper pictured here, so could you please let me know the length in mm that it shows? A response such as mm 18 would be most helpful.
mm 51.5
